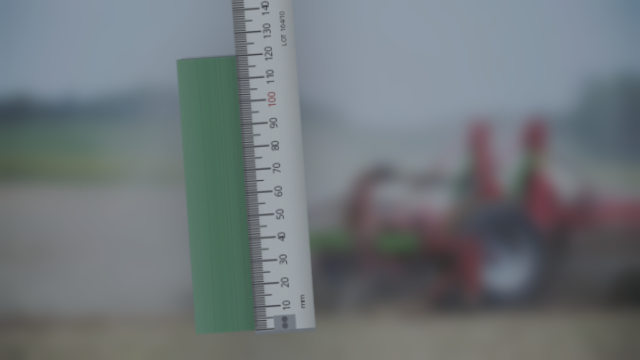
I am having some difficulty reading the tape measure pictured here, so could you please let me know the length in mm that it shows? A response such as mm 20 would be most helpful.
mm 120
